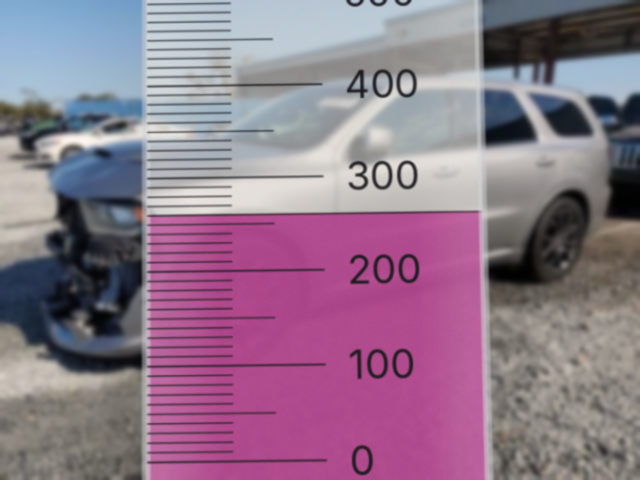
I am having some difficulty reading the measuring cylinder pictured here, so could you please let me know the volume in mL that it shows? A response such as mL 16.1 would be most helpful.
mL 260
